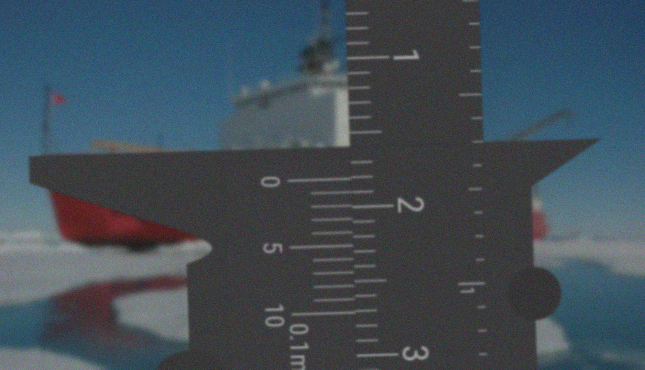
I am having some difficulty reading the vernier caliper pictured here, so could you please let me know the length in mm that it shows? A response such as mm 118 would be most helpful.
mm 18.1
